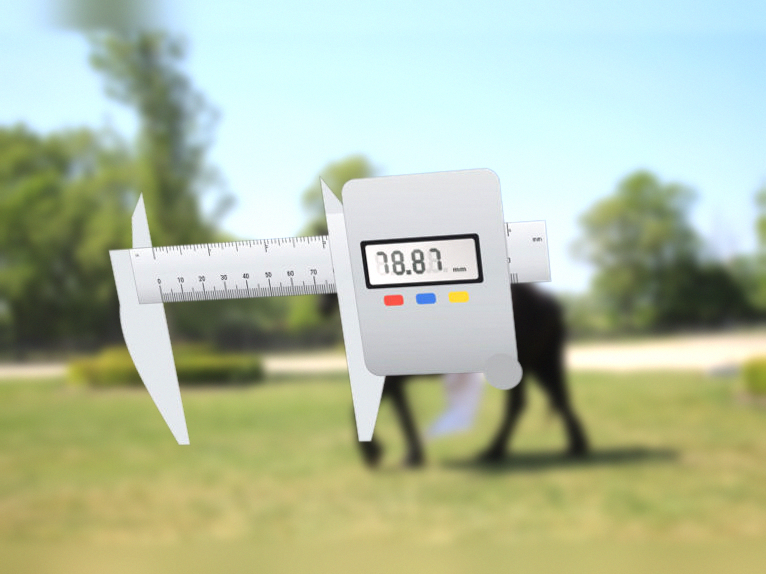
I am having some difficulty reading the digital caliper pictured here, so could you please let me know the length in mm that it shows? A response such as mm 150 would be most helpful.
mm 78.87
